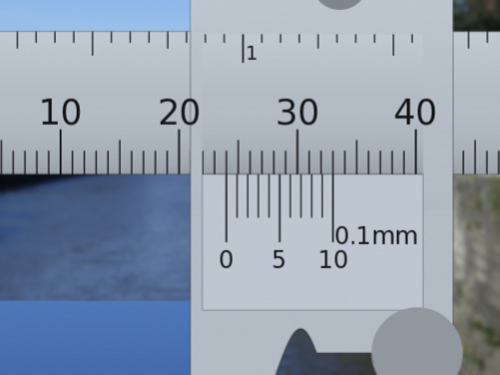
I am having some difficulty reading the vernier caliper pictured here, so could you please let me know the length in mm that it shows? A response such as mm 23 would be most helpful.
mm 24.0
